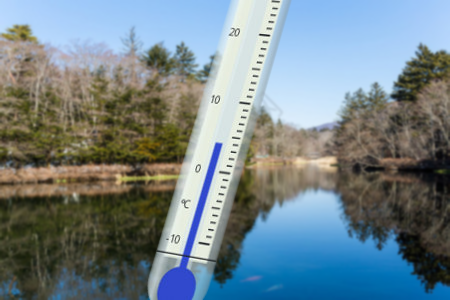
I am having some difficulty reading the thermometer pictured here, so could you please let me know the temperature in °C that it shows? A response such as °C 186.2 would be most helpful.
°C 4
